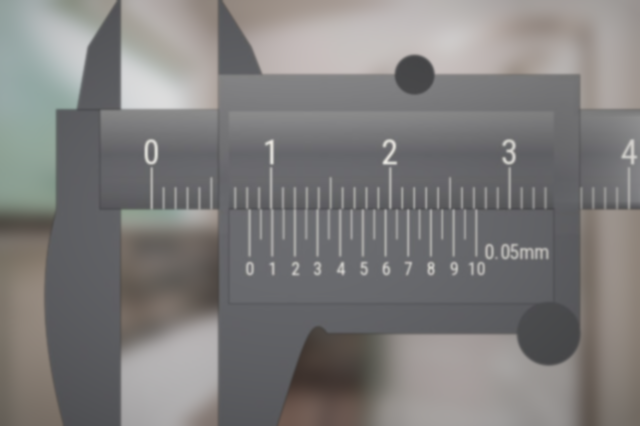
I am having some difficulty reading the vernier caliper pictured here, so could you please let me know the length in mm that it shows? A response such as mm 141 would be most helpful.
mm 8.2
